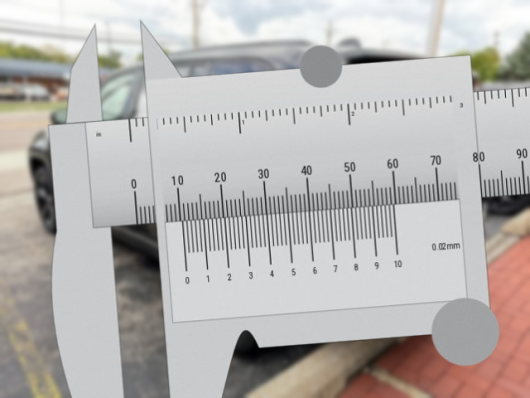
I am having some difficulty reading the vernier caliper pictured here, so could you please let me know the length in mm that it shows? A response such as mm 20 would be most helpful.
mm 10.5
